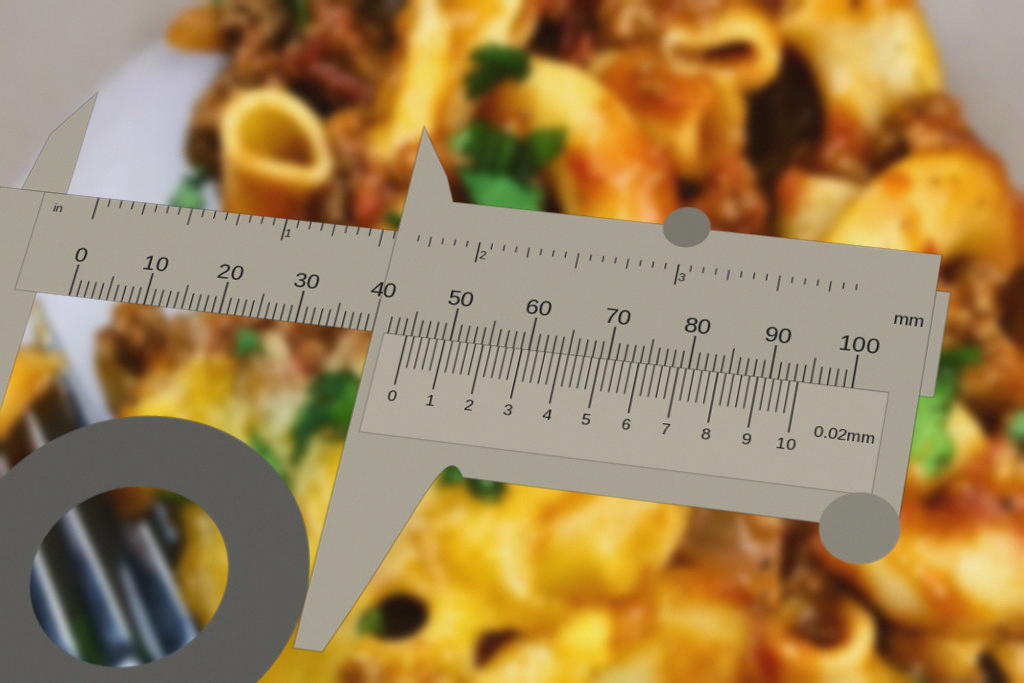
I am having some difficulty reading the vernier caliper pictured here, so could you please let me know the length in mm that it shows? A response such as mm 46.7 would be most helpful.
mm 44.4
